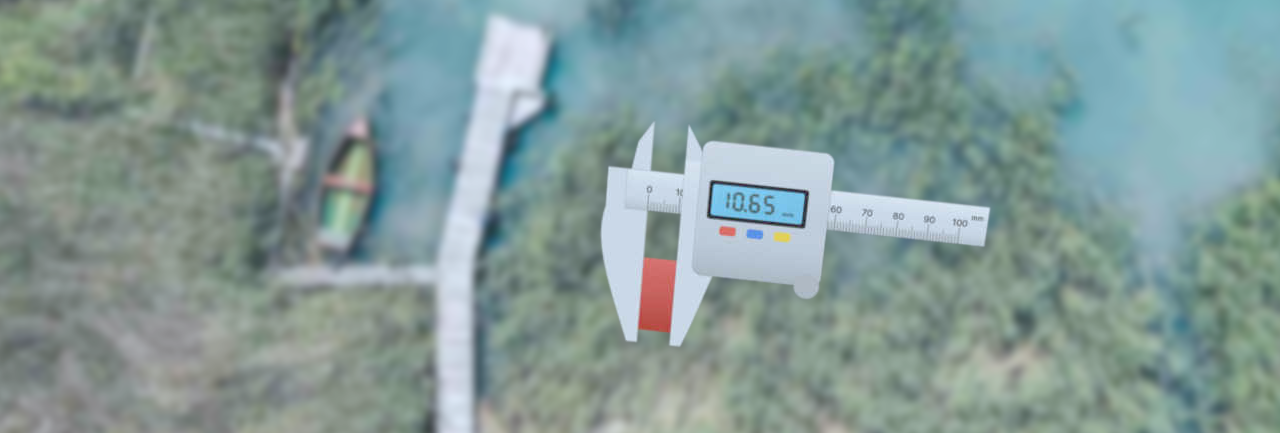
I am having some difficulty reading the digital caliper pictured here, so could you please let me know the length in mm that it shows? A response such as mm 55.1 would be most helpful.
mm 10.65
